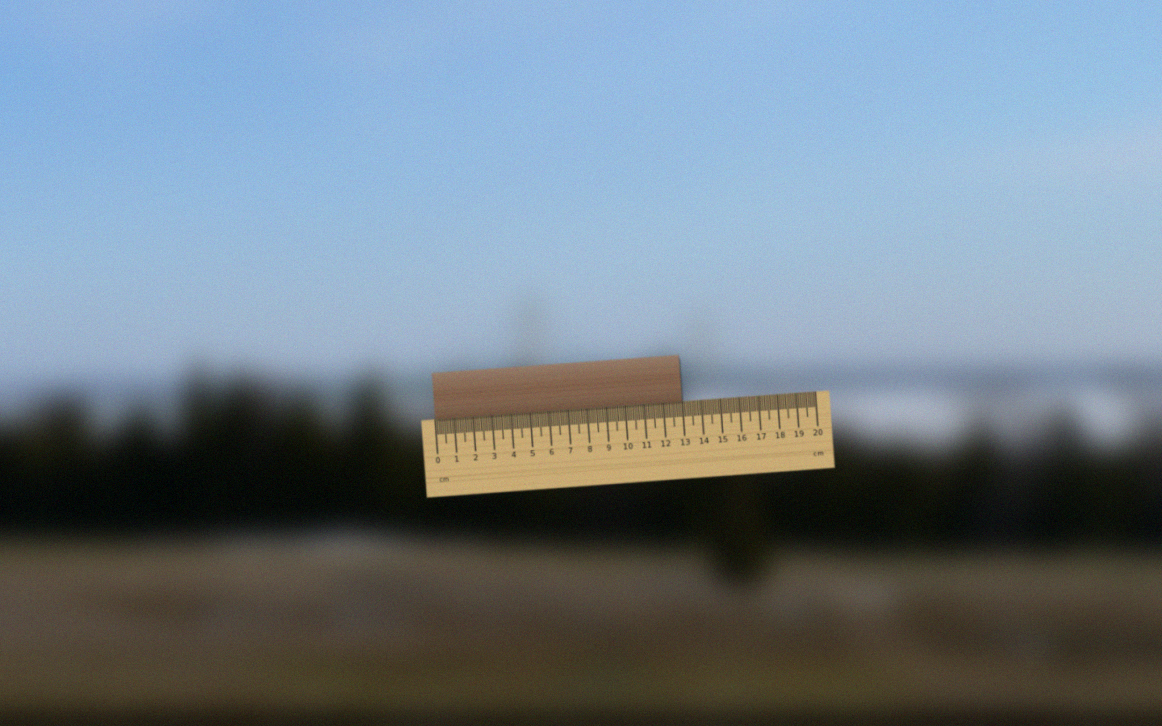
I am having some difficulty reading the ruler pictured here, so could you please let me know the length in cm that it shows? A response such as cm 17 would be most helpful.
cm 13
